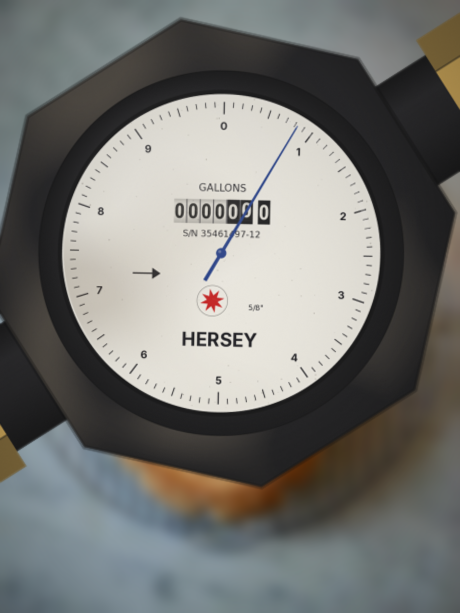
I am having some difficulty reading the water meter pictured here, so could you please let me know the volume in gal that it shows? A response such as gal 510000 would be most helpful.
gal 0.8
